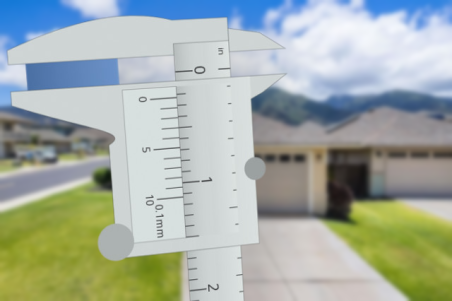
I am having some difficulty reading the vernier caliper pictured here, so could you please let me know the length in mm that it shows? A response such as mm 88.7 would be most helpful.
mm 2.3
